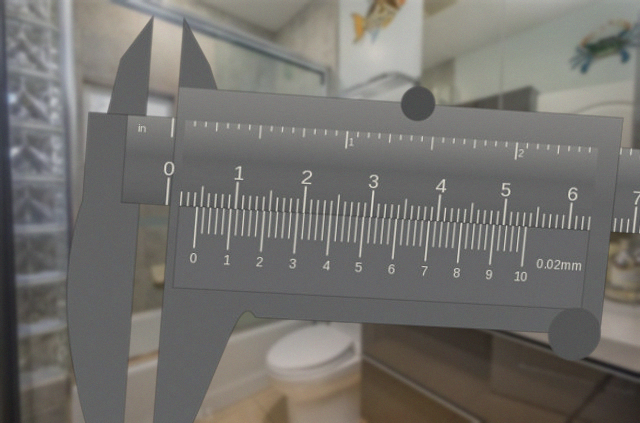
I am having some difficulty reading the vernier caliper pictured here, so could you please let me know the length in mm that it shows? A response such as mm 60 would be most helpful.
mm 4.4
